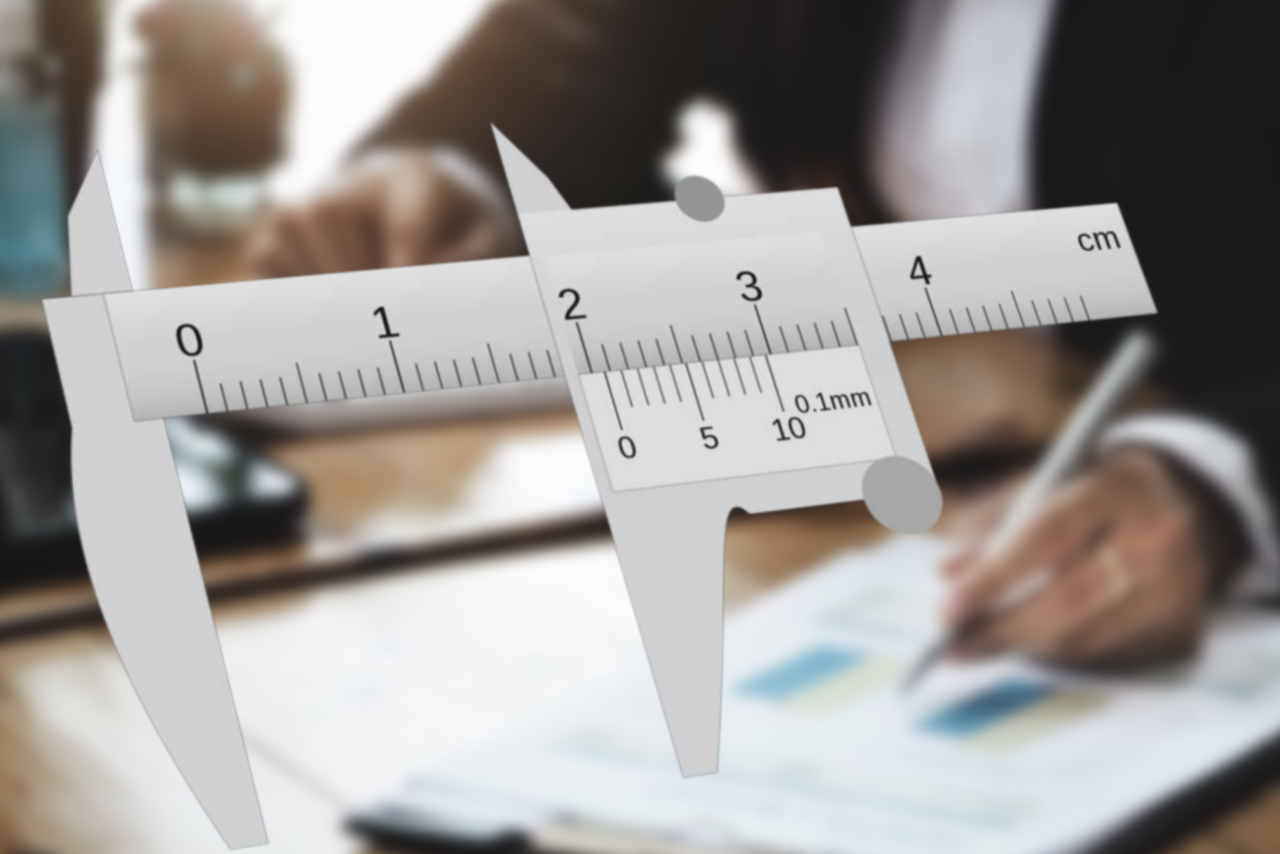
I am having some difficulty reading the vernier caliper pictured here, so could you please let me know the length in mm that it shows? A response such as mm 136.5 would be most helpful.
mm 20.7
